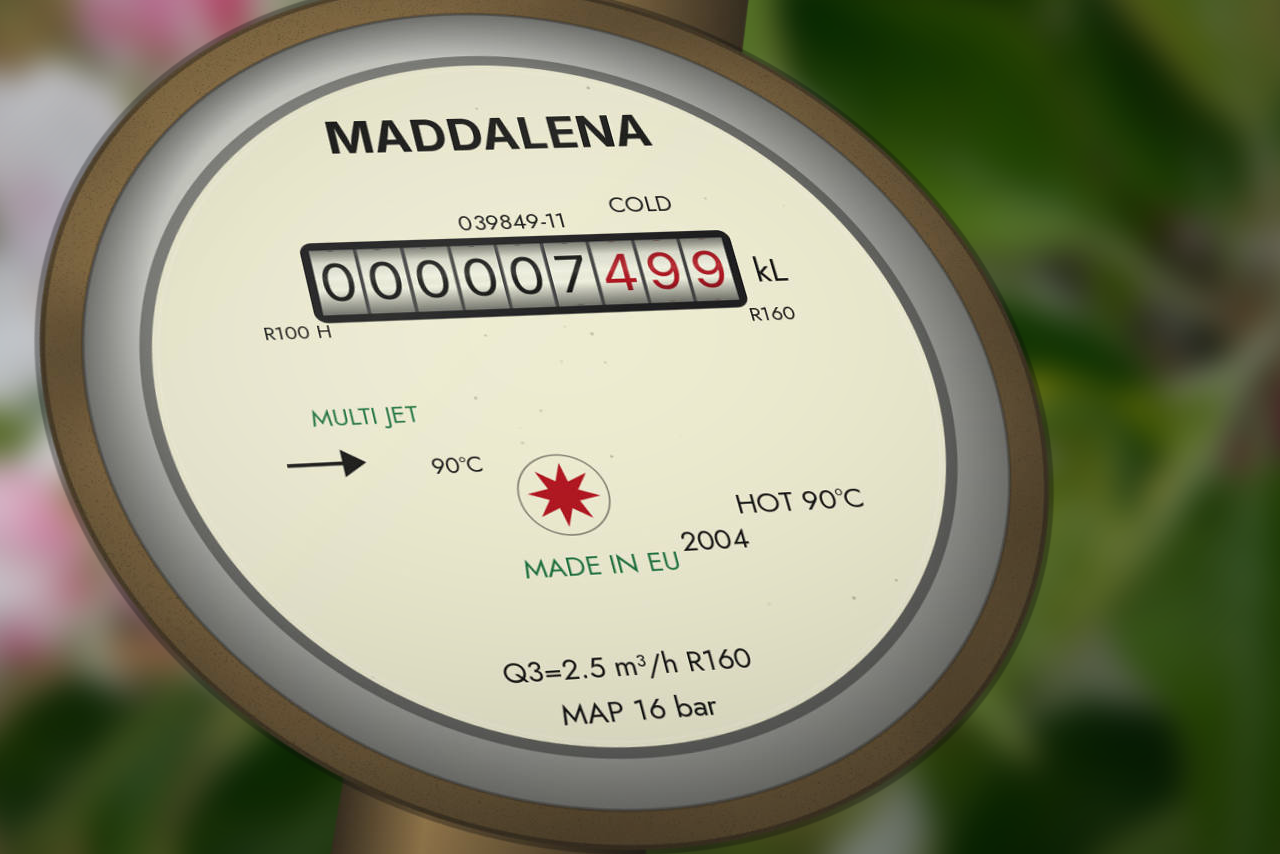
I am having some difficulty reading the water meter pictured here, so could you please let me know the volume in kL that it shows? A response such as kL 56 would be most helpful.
kL 7.499
